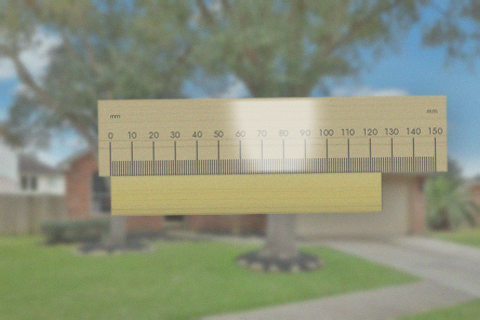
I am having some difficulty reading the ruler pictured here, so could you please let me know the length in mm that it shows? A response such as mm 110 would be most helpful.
mm 125
